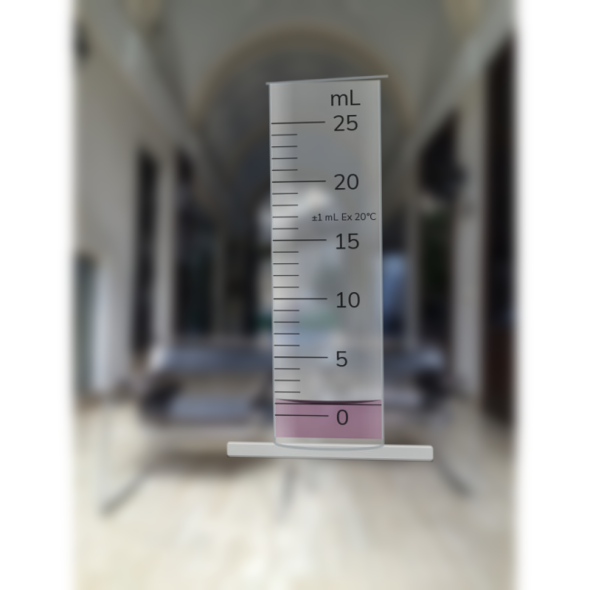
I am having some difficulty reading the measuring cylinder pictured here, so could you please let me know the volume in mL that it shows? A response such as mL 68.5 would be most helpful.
mL 1
